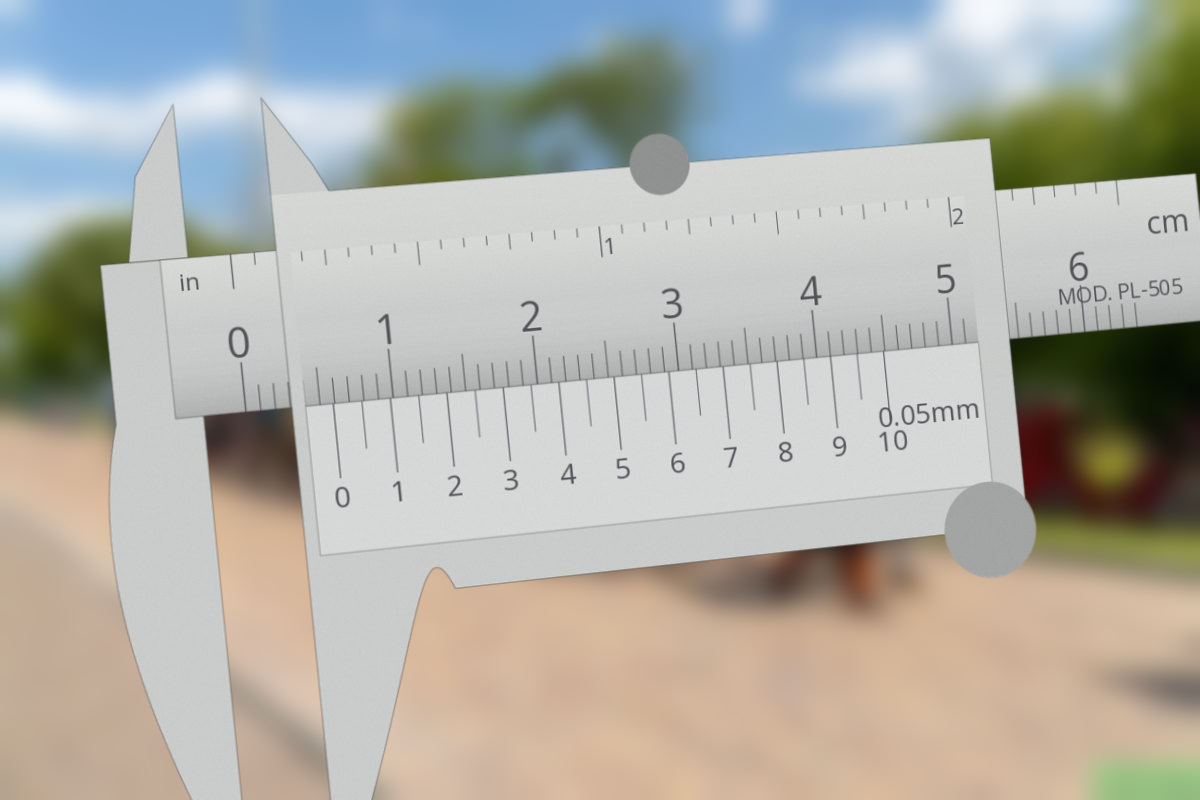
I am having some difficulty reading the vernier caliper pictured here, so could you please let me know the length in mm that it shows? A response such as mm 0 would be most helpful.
mm 5.9
